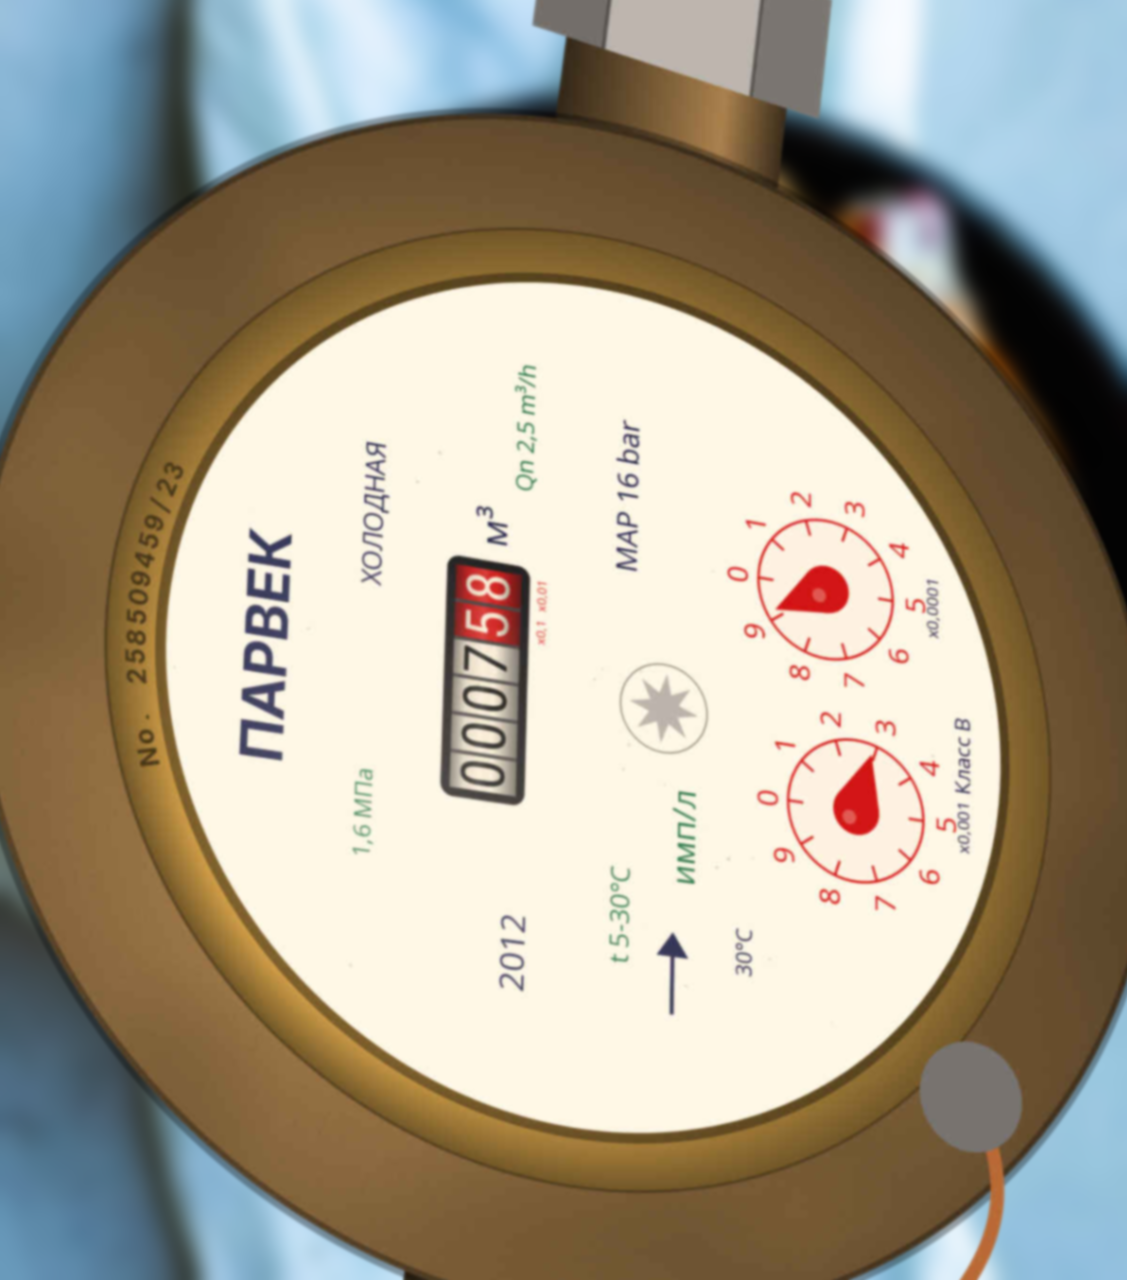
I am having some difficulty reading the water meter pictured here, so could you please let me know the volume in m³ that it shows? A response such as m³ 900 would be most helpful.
m³ 7.5829
